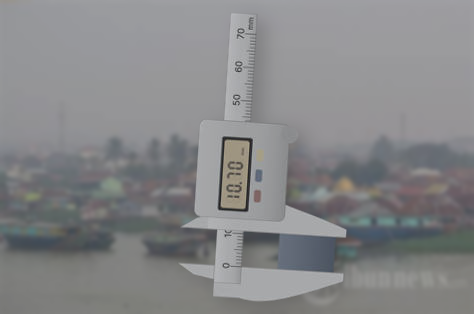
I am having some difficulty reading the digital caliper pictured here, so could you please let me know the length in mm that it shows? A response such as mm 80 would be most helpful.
mm 10.70
